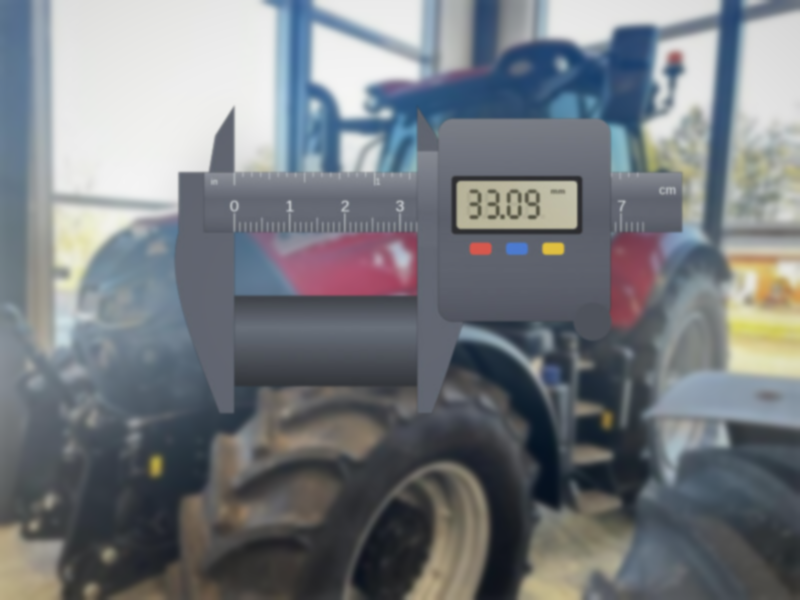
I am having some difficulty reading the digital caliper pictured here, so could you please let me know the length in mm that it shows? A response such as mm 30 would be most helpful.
mm 33.09
